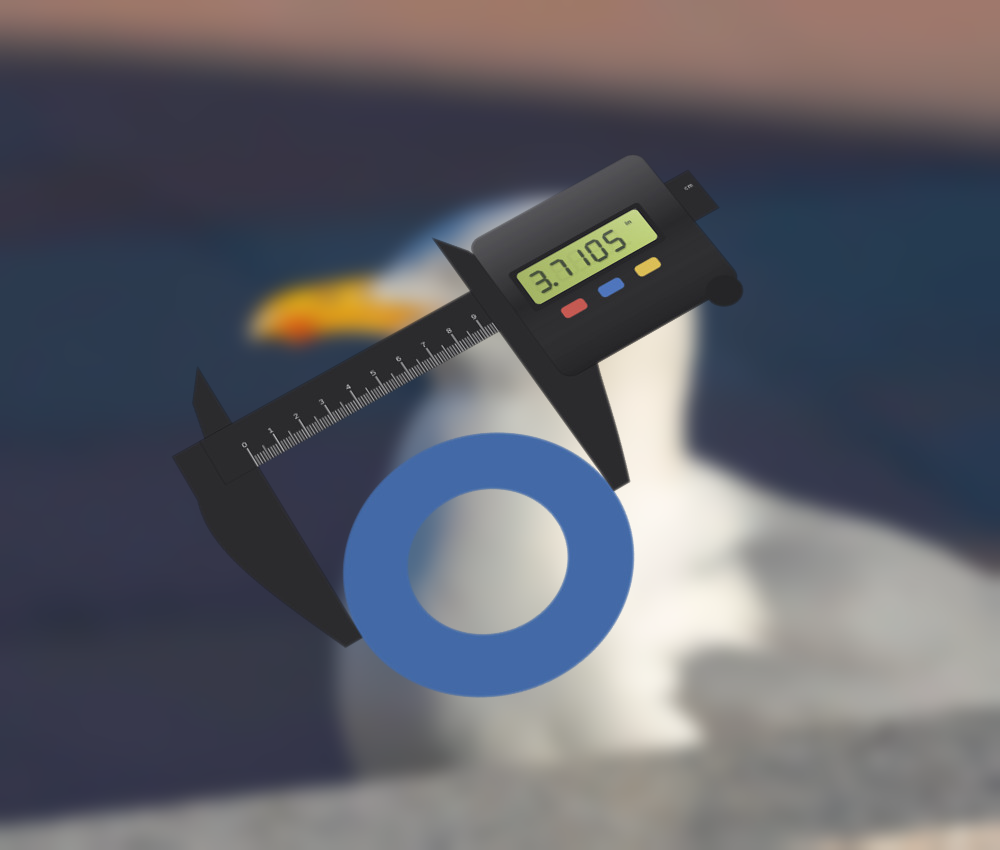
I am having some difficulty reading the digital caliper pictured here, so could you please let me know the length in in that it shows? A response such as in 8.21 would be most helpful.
in 3.7105
